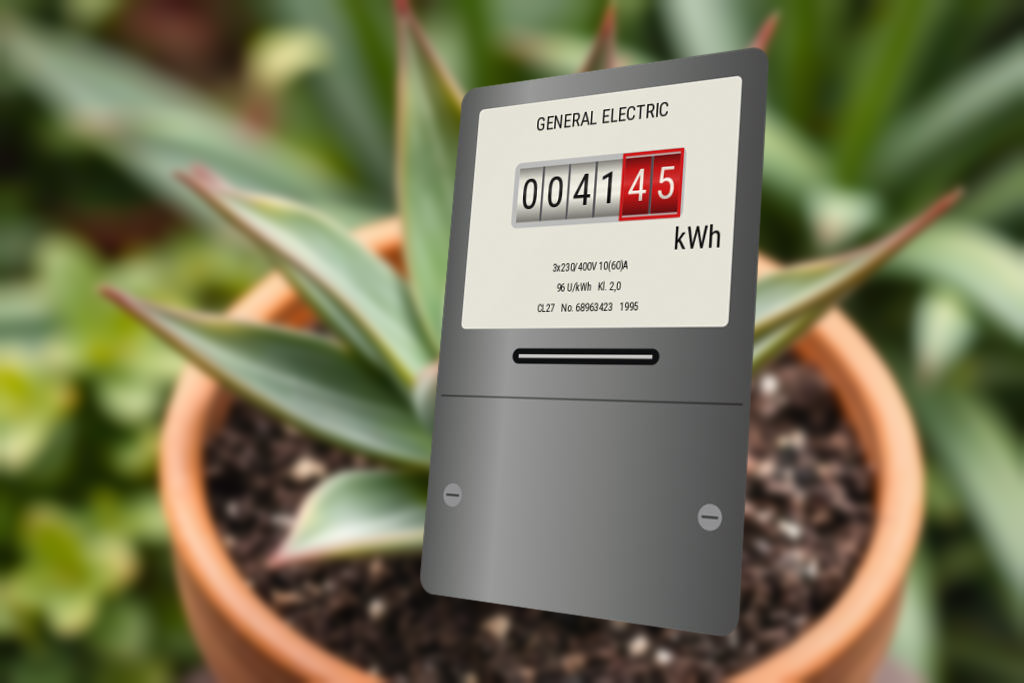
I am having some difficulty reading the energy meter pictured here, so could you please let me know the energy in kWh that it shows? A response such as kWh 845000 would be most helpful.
kWh 41.45
